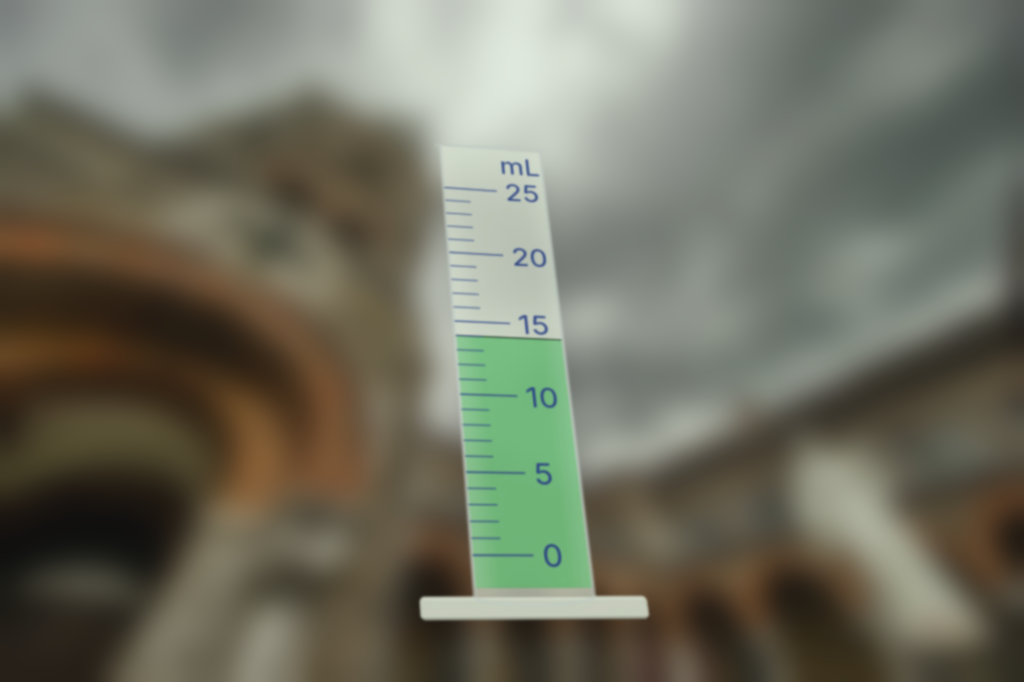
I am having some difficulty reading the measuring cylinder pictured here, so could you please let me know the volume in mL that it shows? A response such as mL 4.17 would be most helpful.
mL 14
